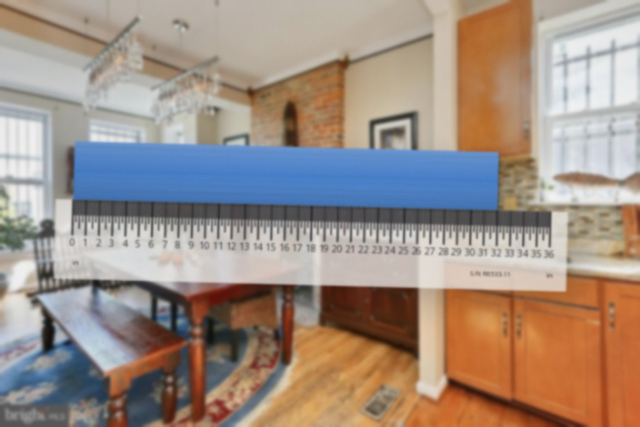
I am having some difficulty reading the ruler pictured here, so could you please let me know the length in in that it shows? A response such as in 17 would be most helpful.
in 32
